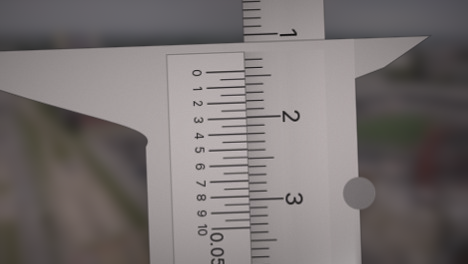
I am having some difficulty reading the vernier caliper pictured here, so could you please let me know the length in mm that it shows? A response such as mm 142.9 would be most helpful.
mm 14.4
